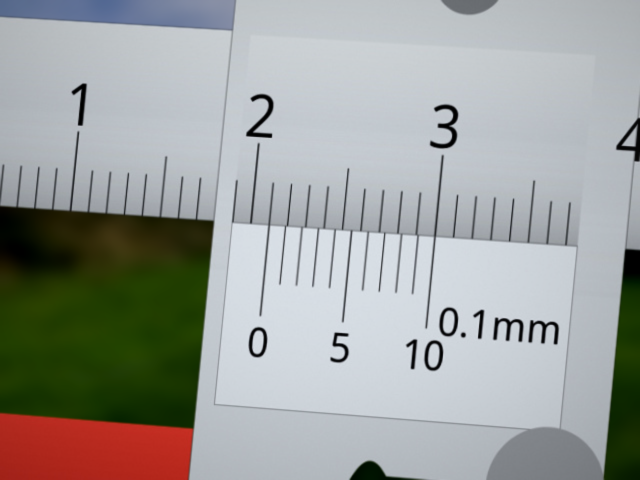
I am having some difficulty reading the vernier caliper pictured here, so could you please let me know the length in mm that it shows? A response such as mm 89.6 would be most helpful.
mm 21.0
